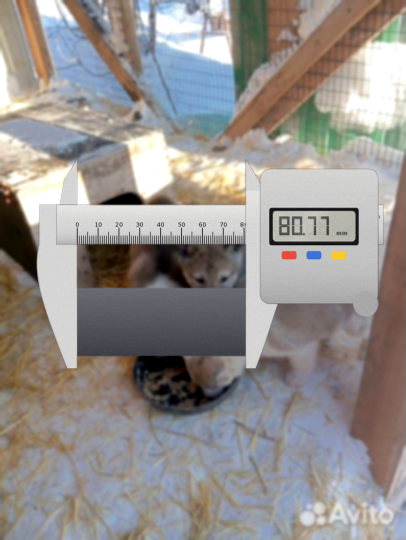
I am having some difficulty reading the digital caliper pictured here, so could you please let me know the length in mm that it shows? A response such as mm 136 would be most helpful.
mm 80.77
